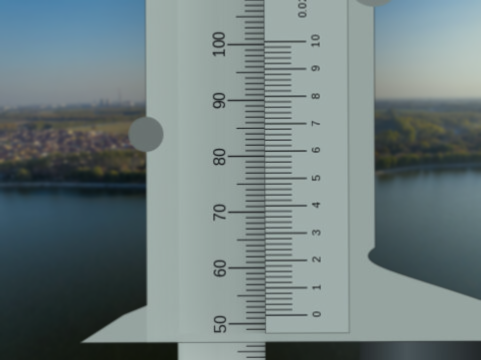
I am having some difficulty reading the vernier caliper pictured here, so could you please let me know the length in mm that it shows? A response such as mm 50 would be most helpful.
mm 51.5
